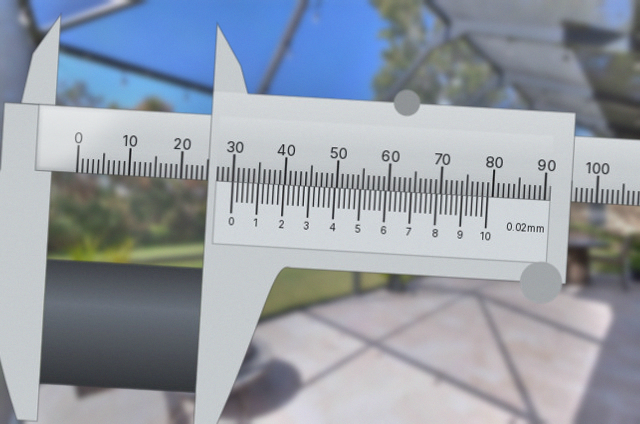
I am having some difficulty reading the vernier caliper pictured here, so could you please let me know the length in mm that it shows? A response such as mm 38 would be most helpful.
mm 30.0
